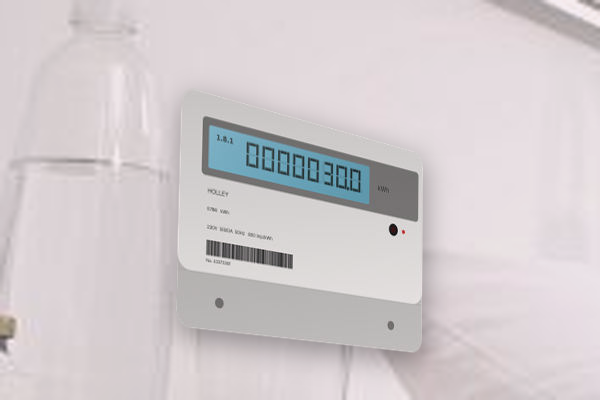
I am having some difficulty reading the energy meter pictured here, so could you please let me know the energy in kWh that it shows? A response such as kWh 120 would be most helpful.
kWh 30.0
